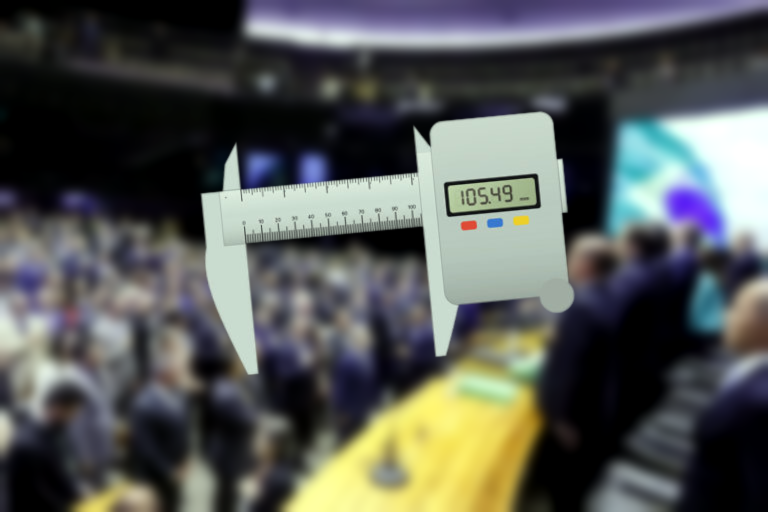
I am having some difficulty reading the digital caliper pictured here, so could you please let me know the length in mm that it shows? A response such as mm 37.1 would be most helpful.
mm 105.49
